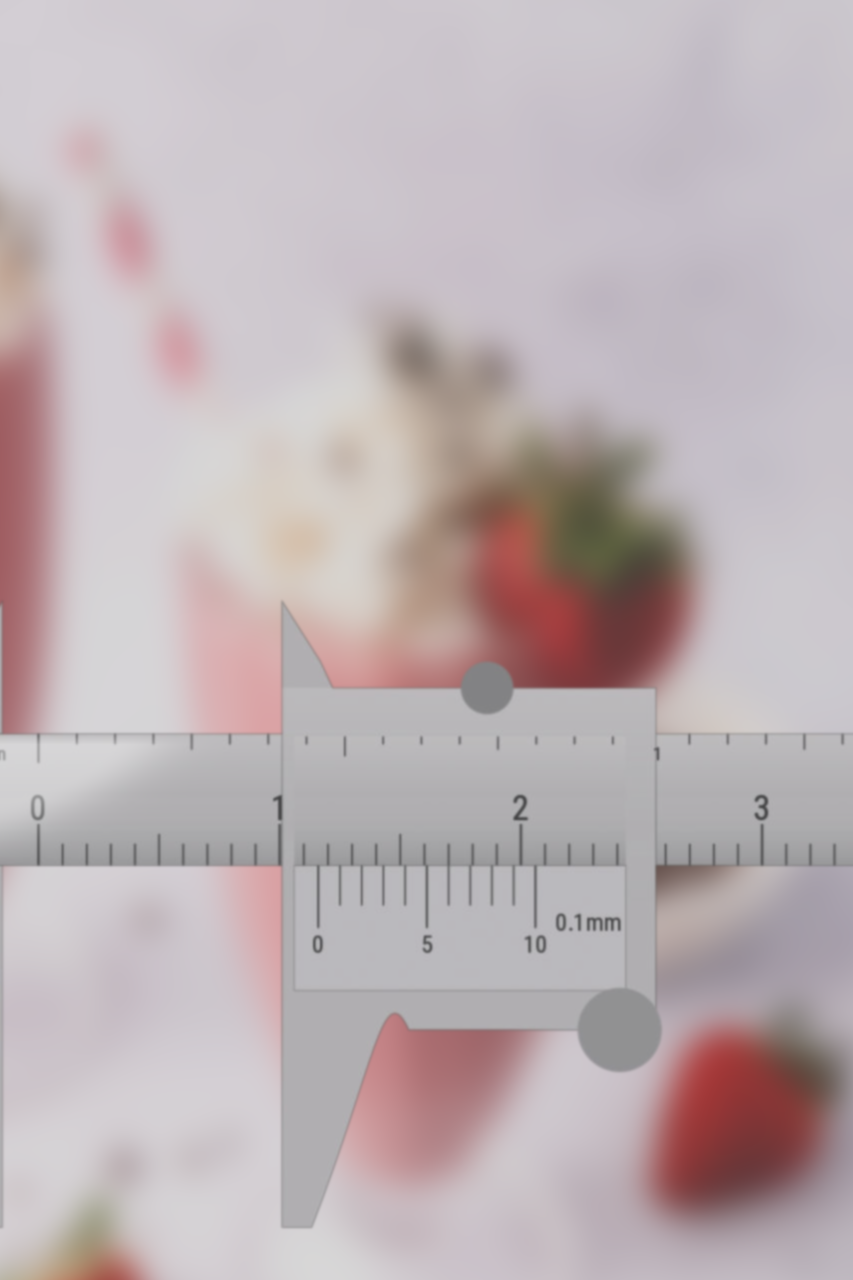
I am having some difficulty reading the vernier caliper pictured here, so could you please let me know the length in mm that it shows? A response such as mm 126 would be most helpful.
mm 11.6
